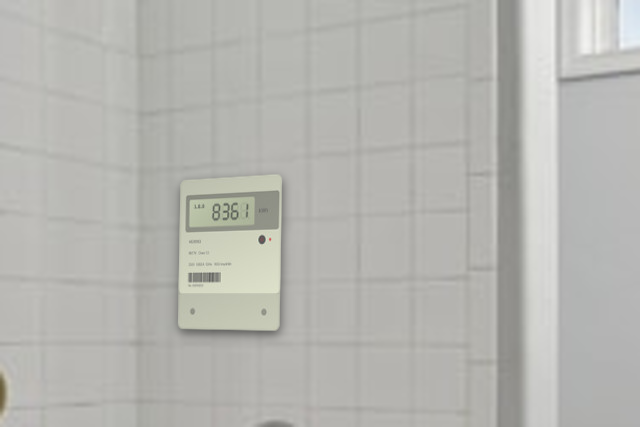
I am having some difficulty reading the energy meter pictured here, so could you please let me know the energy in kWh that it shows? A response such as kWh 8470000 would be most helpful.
kWh 8361
